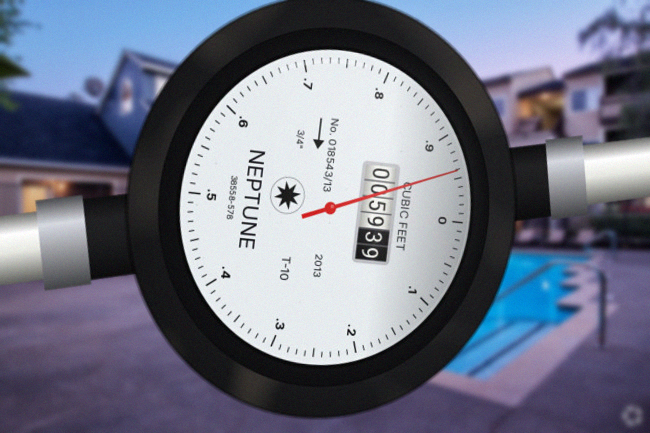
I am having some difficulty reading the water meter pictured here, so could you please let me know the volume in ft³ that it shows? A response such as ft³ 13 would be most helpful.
ft³ 5938.94
